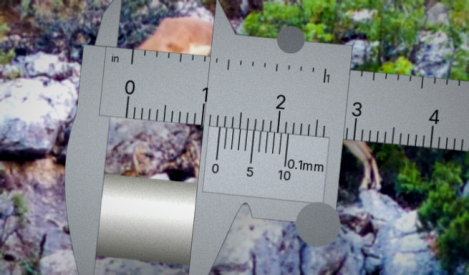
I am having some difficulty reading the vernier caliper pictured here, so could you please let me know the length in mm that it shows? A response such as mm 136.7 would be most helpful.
mm 12.4
